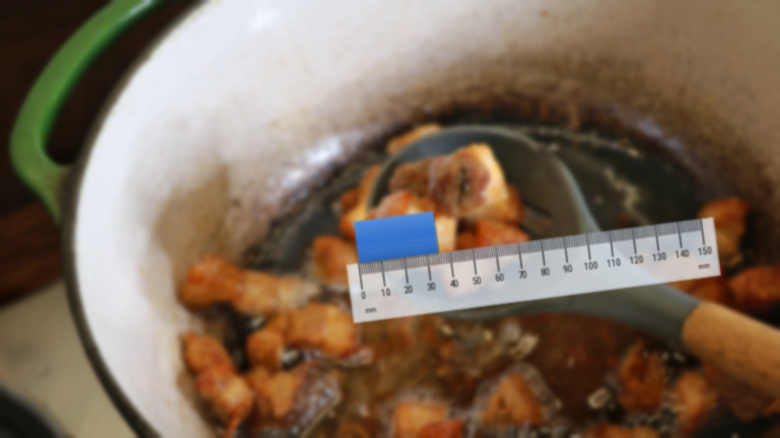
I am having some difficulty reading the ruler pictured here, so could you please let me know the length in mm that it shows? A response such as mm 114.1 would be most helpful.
mm 35
